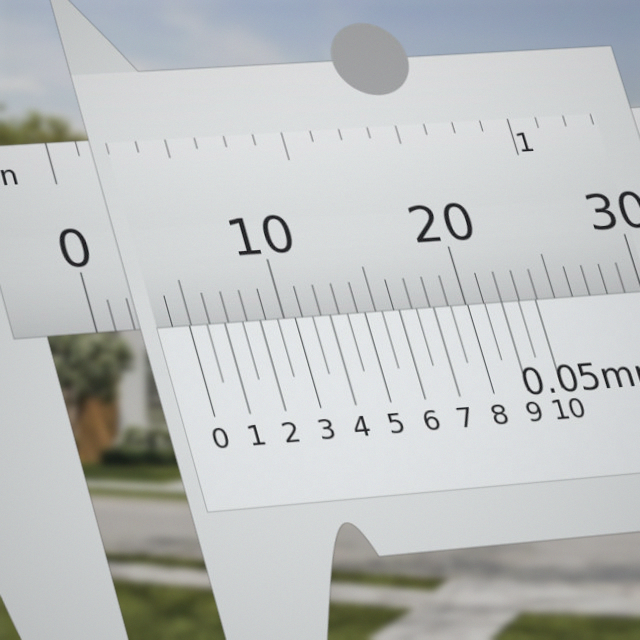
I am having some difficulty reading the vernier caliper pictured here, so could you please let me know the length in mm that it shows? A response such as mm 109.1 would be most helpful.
mm 4.9
